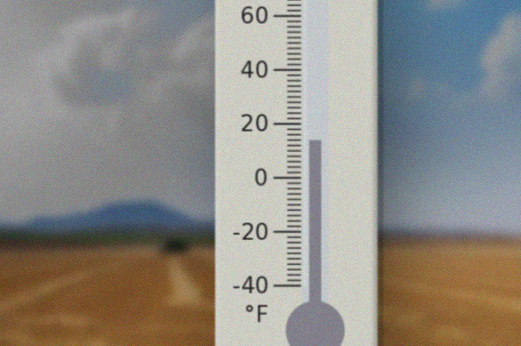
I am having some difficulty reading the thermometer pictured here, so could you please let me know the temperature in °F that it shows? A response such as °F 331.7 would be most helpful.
°F 14
